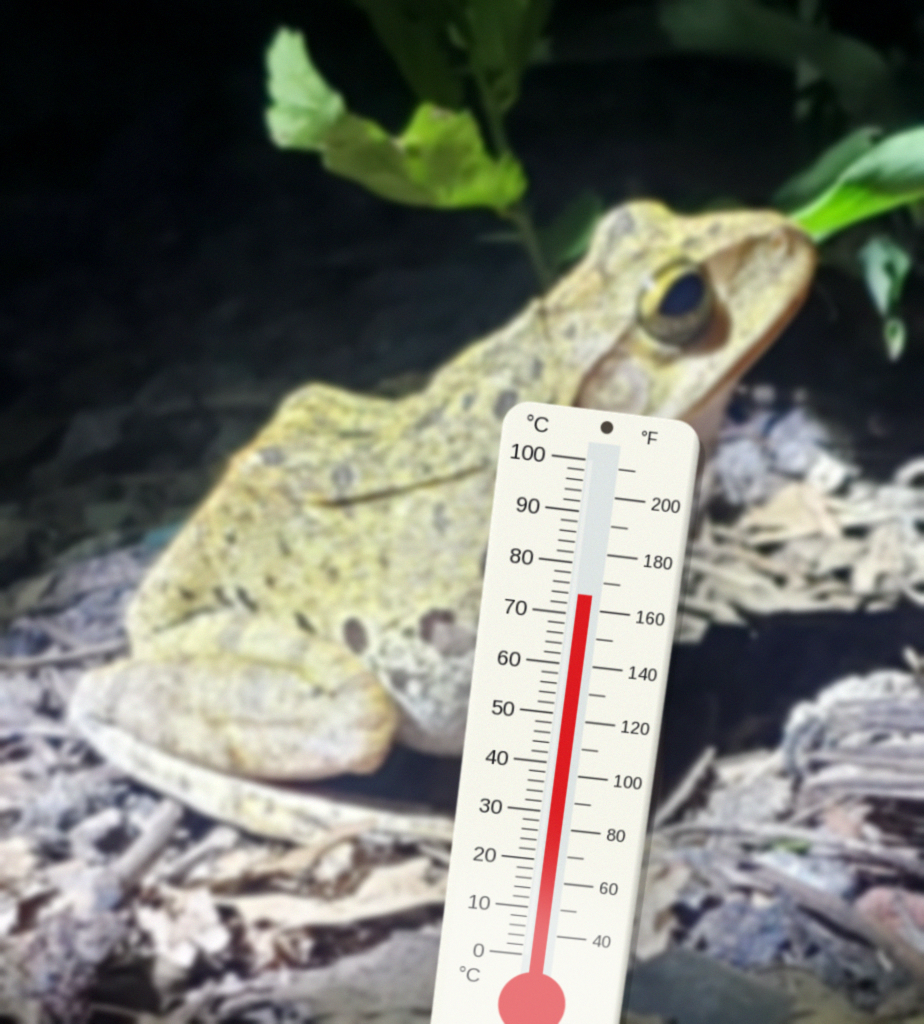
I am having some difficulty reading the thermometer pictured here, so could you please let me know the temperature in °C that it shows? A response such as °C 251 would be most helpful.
°C 74
